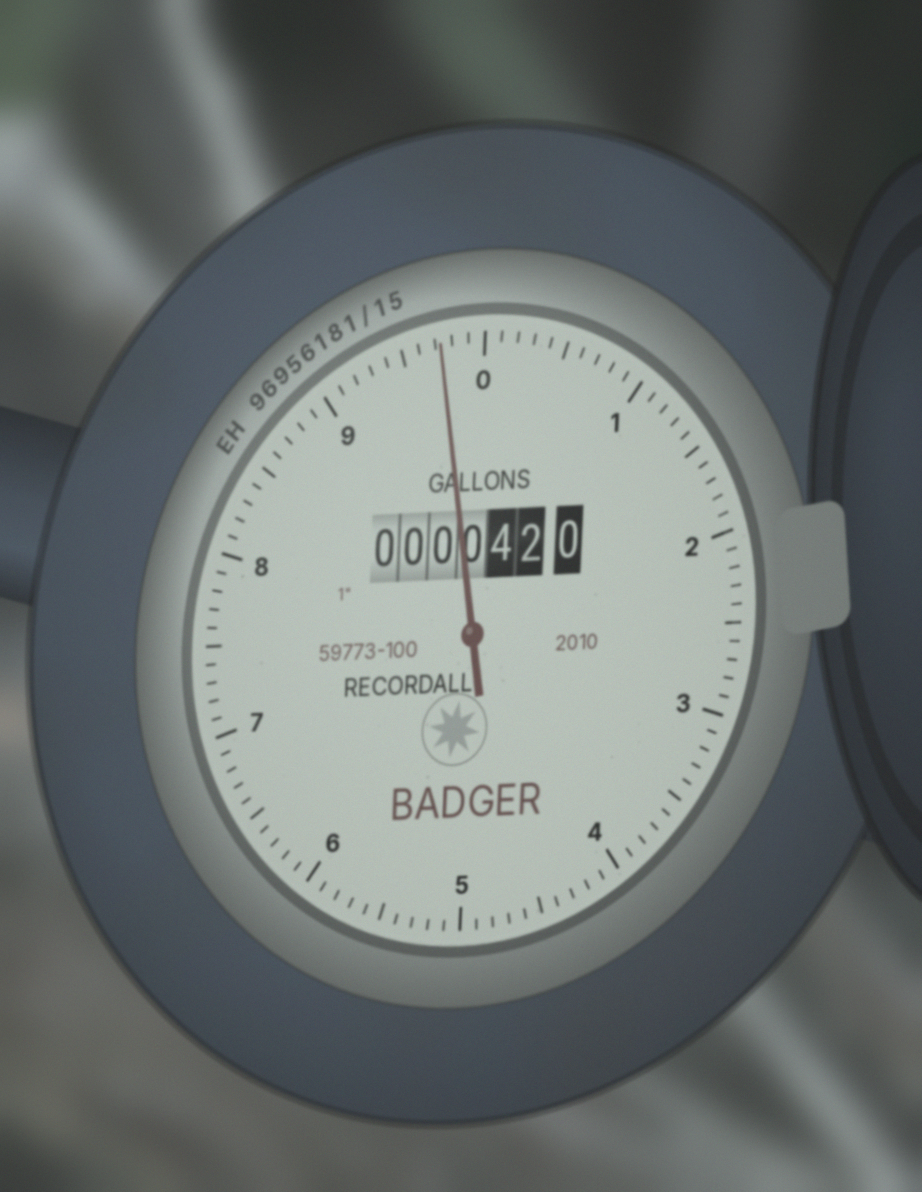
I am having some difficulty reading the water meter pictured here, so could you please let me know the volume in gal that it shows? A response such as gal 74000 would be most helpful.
gal 419.7
